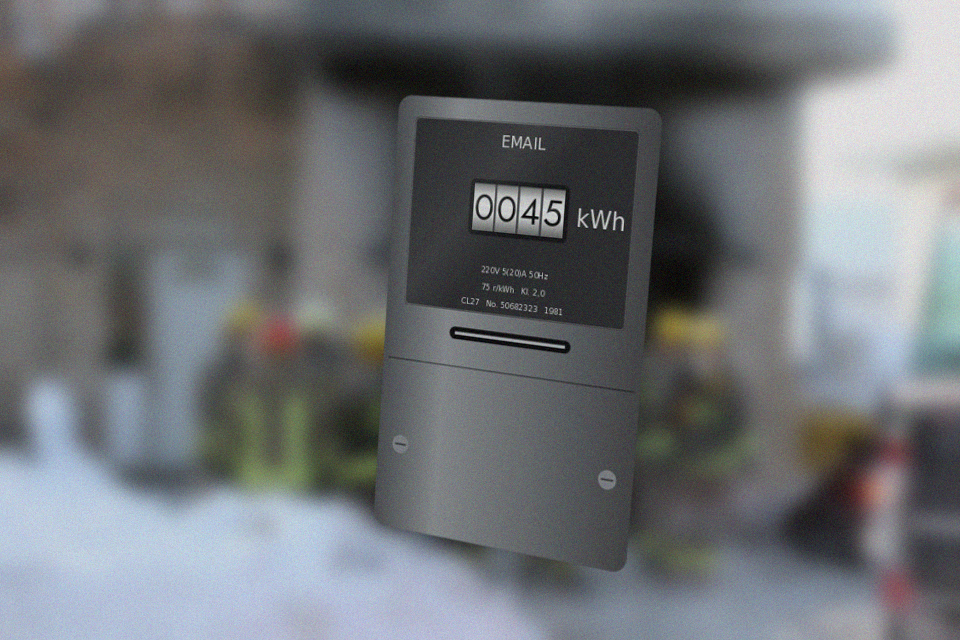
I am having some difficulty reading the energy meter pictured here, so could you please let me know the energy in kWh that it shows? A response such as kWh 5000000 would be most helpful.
kWh 45
